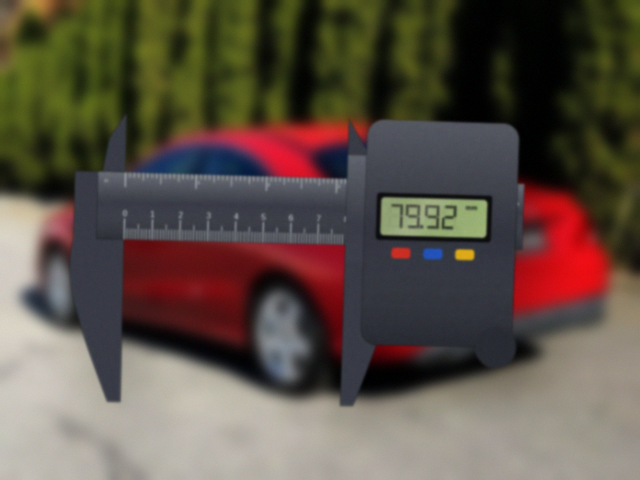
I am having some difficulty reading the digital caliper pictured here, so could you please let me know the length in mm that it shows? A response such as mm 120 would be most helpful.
mm 79.92
